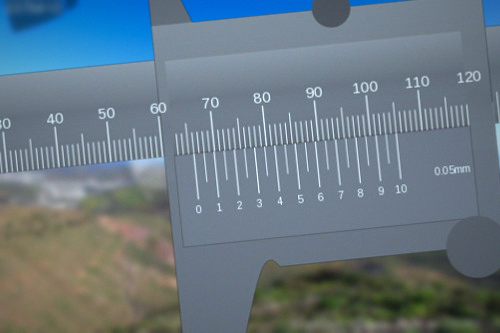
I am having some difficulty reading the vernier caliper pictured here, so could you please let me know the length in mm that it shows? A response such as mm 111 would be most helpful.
mm 66.0
